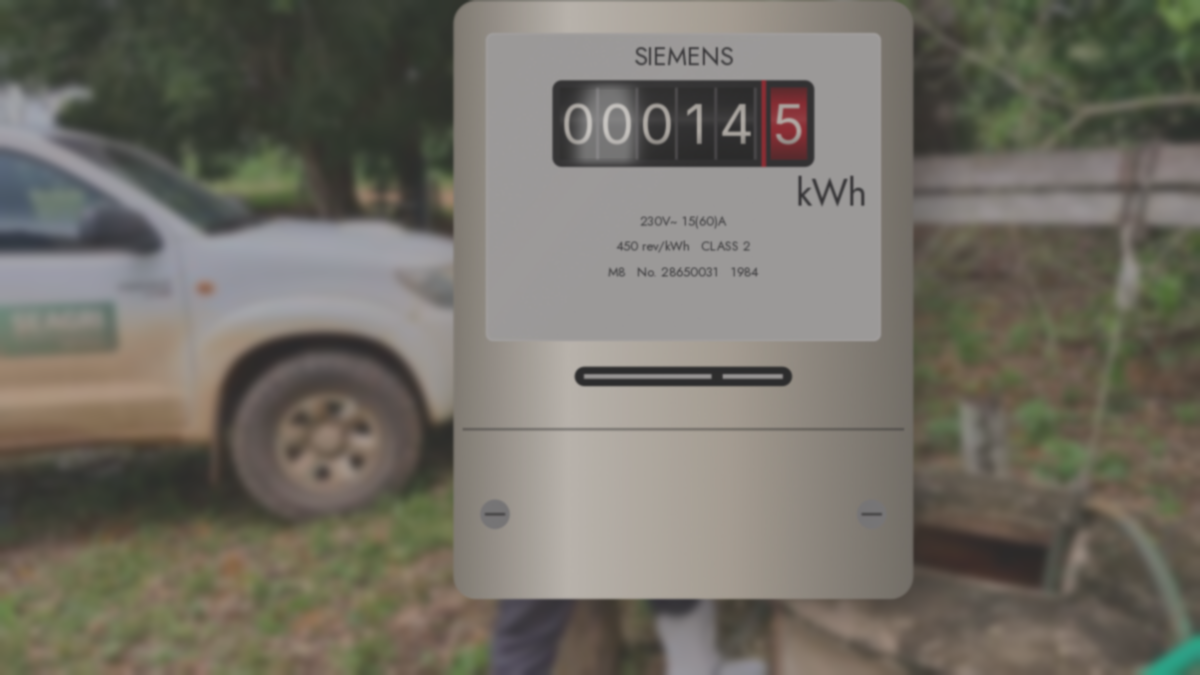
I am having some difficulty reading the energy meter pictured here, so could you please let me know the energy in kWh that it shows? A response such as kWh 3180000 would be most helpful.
kWh 14.5
